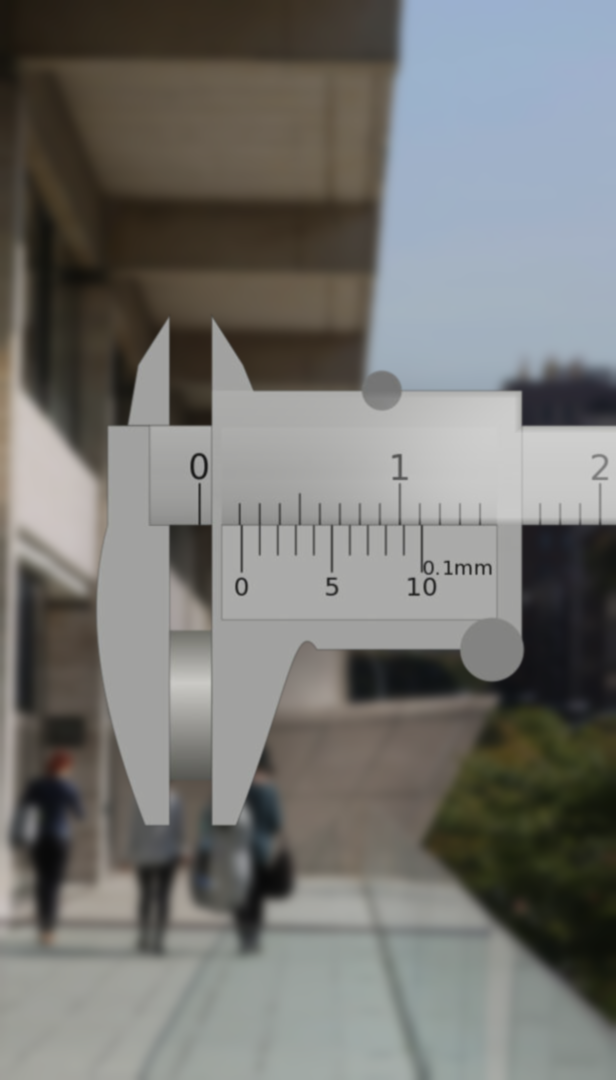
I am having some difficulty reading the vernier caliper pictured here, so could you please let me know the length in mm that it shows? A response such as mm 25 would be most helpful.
mm 2.1
